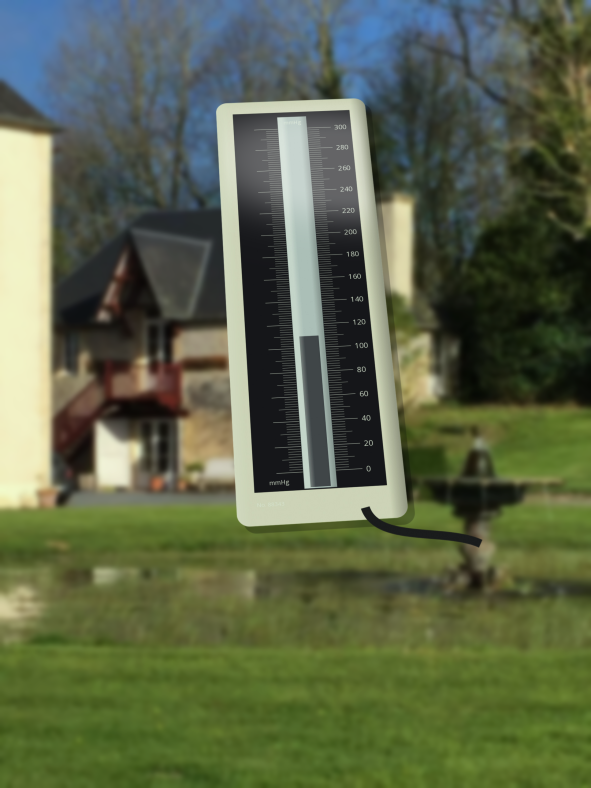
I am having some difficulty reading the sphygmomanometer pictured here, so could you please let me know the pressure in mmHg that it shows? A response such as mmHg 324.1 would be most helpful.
mmHg 110
